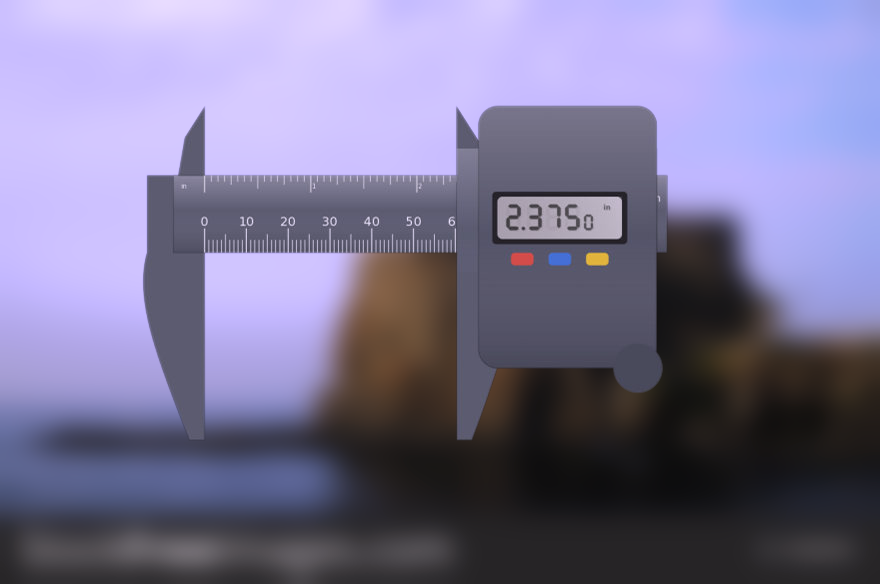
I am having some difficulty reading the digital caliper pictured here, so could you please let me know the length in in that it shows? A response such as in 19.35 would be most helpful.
in 2.3750
